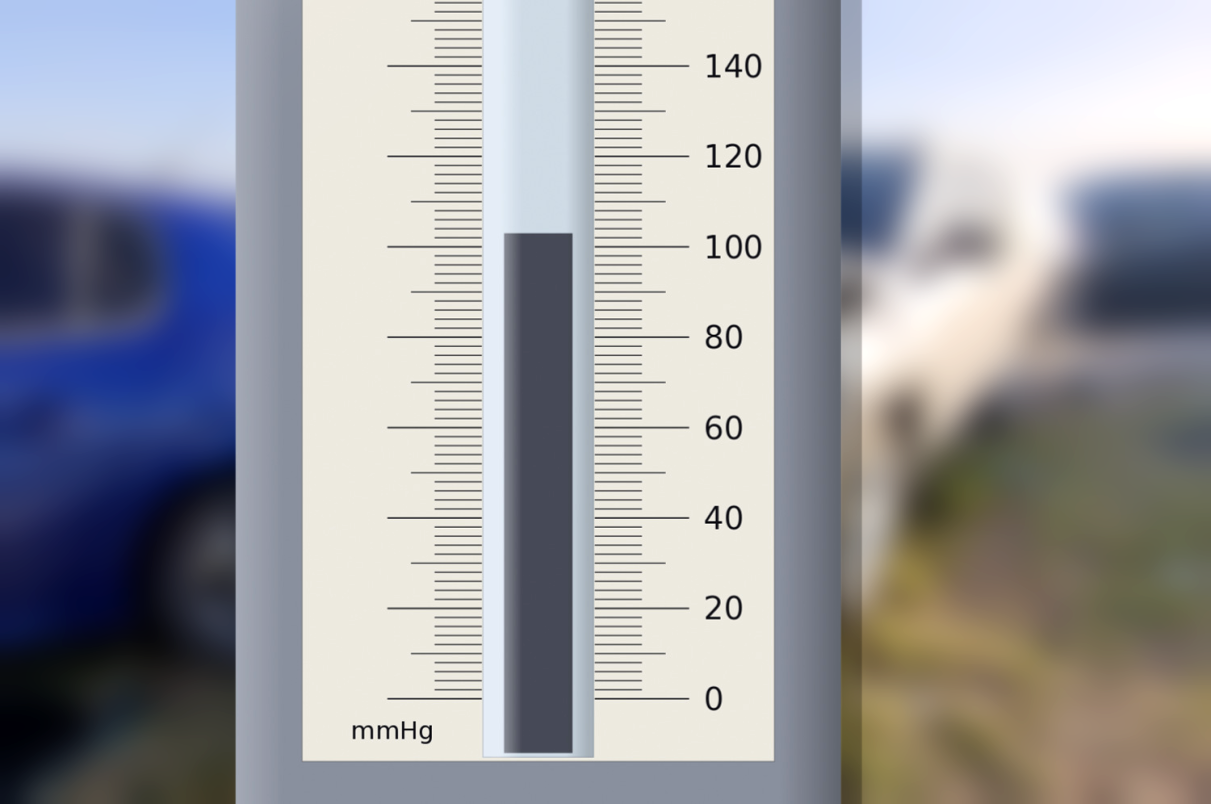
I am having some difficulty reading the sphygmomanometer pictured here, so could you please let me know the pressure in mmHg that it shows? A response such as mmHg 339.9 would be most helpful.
mmHg 103
